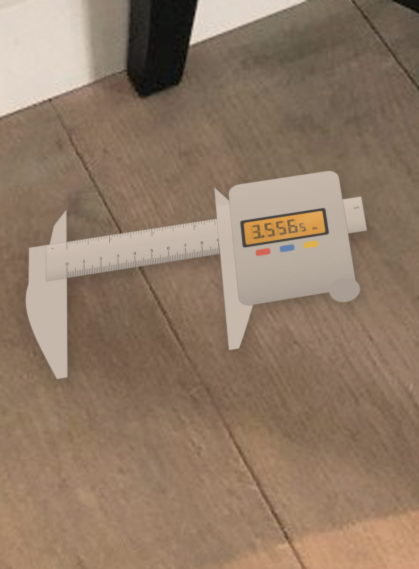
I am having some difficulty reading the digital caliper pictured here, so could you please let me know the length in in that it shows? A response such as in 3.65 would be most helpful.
in 3.5565
